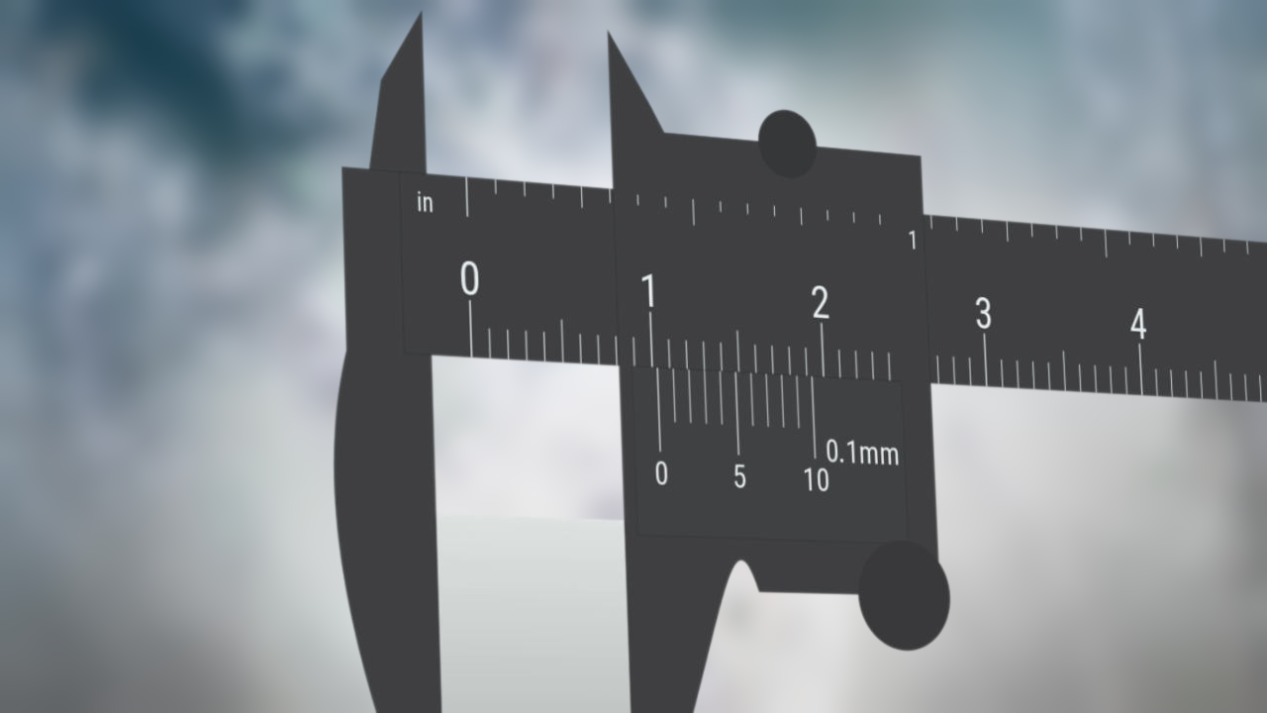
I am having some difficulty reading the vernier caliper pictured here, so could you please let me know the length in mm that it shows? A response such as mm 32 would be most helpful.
mm 10.3
